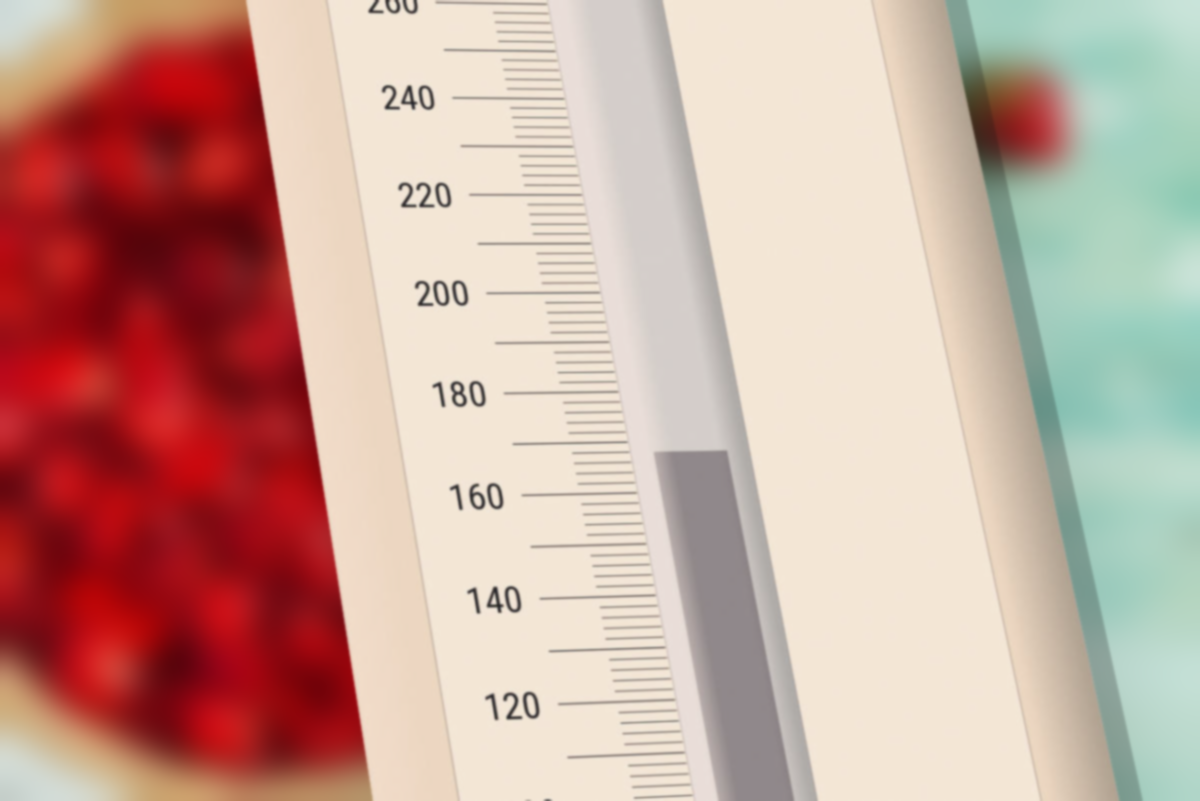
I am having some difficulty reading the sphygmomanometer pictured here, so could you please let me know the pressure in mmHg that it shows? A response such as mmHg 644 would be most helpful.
mmHg 168
